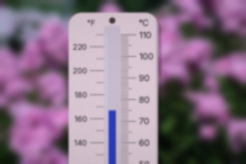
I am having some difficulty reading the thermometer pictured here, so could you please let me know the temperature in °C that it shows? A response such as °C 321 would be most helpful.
°C 75
